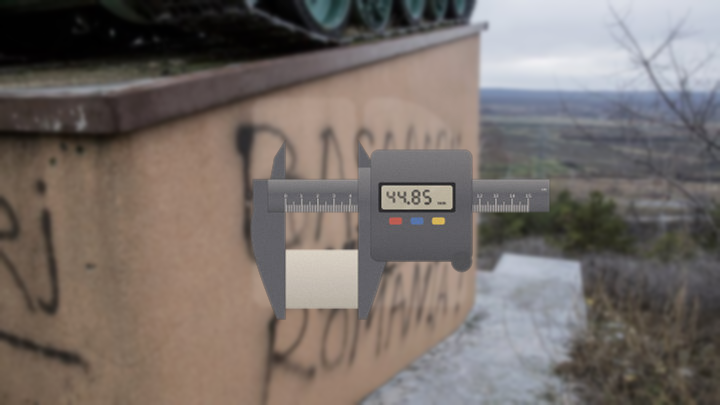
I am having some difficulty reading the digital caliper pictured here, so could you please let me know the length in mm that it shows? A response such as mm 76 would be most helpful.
mm 44.85
